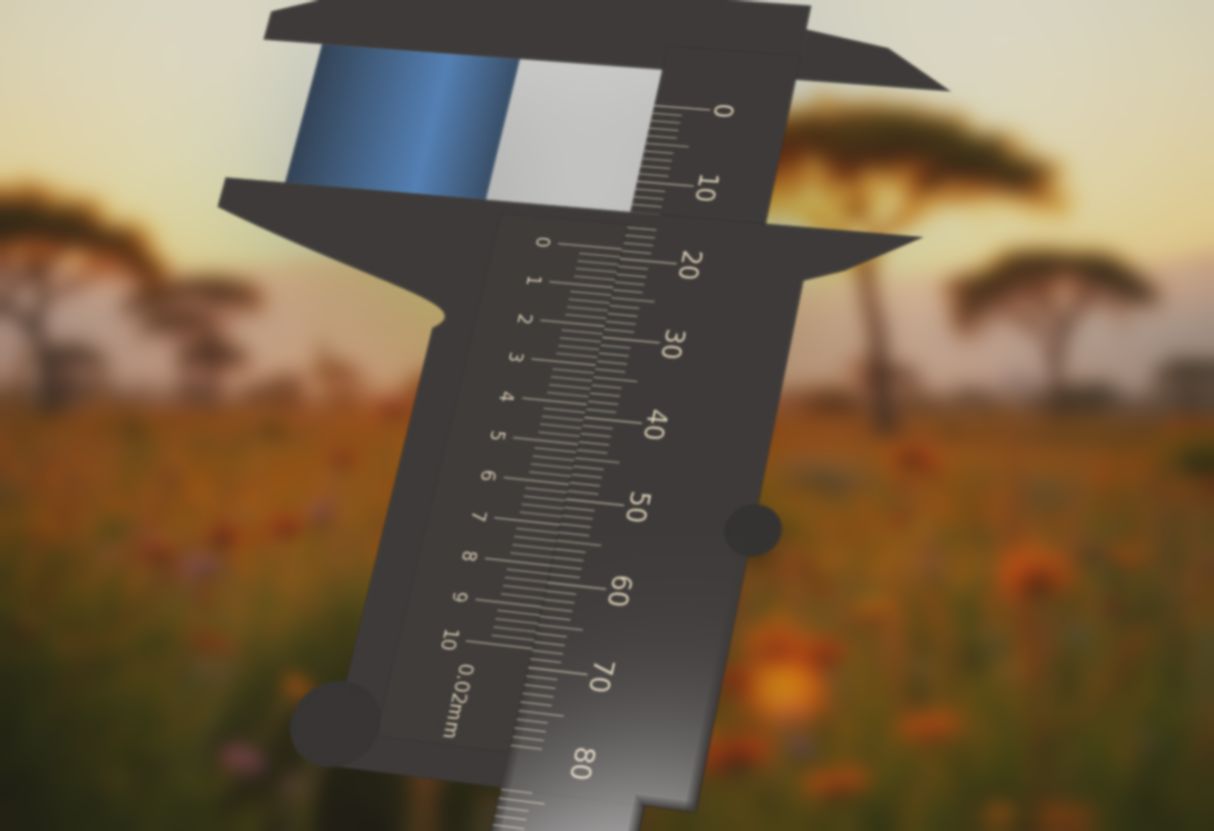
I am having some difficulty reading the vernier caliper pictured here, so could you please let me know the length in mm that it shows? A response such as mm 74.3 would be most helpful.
mm 18.8
